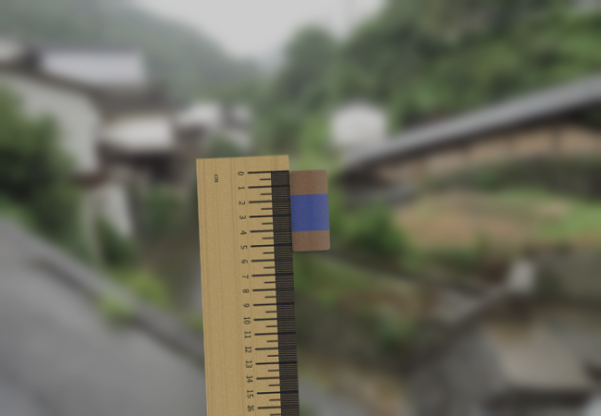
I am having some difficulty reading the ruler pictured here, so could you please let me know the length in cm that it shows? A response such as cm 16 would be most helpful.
cm 5.5
